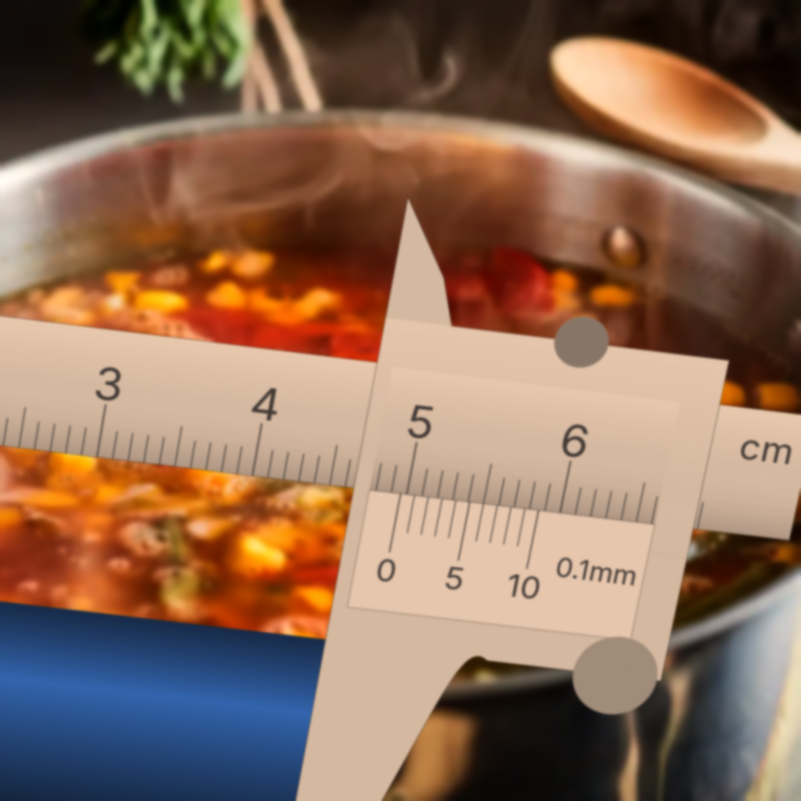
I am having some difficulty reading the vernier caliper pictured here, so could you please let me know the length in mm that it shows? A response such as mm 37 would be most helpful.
mm 49.6
